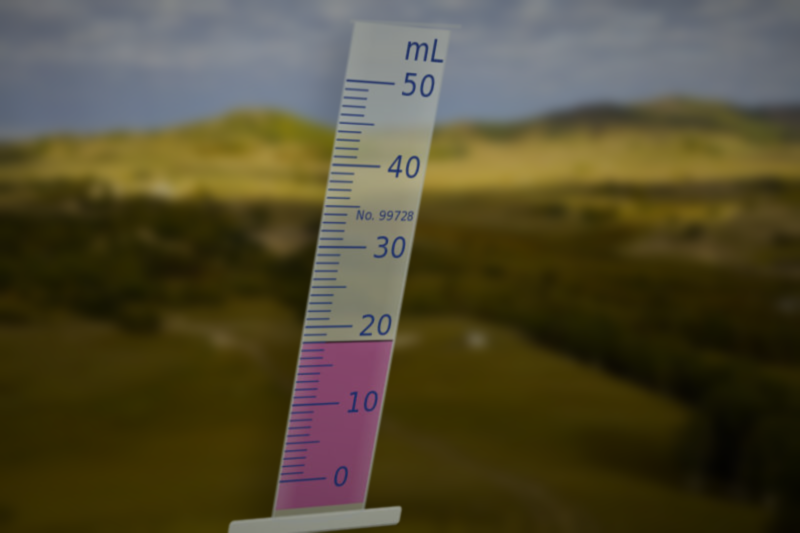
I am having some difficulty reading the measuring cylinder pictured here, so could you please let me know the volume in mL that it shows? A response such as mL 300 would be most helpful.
mL 18
